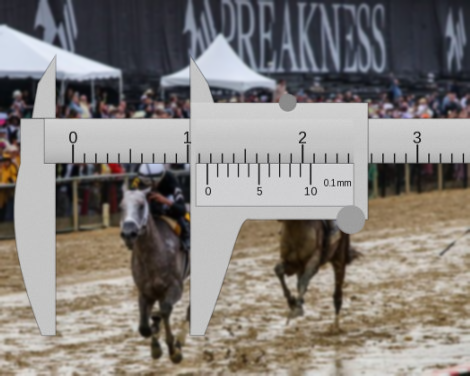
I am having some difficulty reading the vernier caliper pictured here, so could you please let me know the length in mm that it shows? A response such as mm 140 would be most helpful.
mm 11.7
